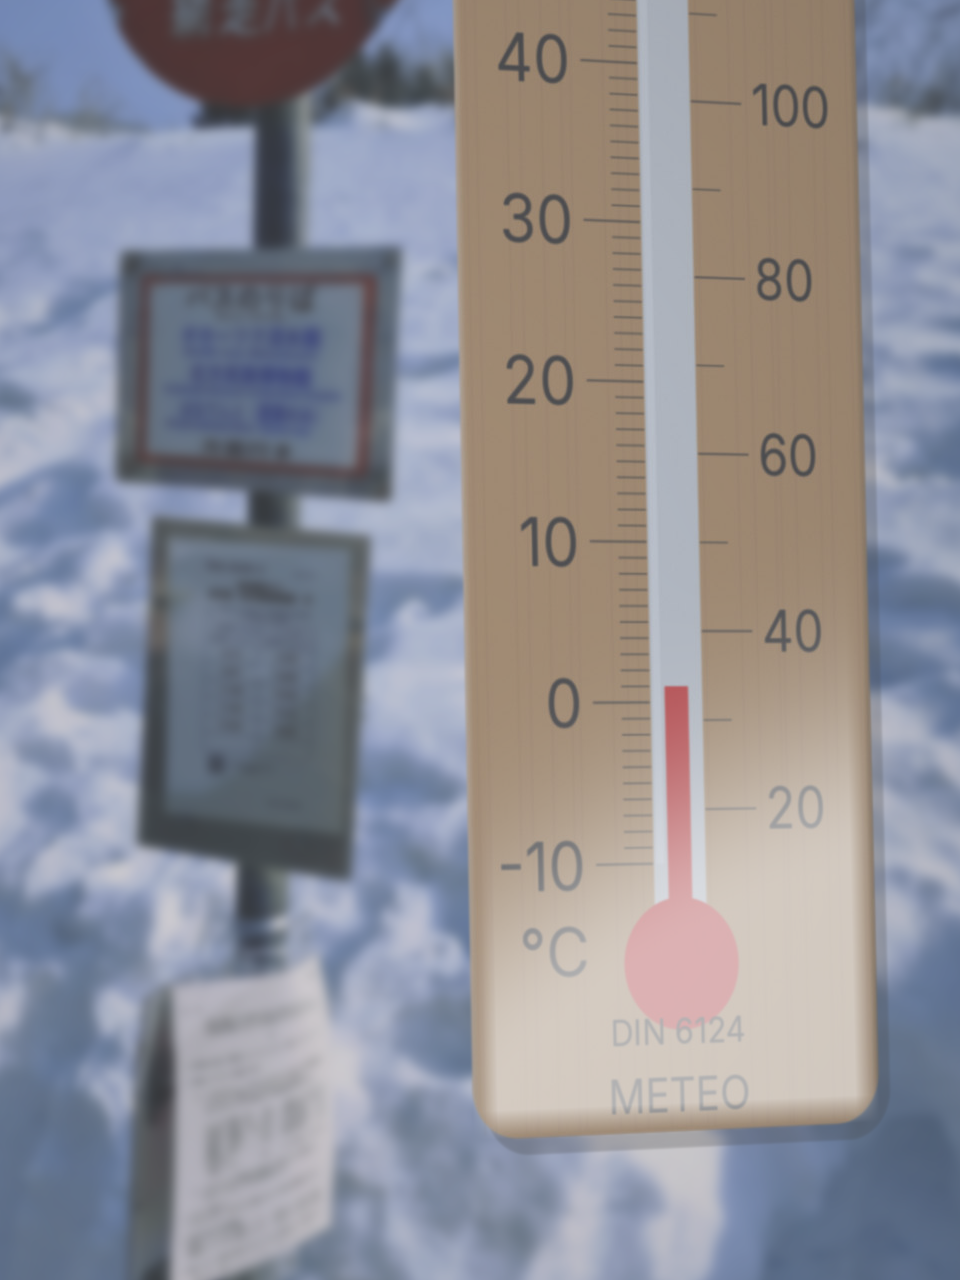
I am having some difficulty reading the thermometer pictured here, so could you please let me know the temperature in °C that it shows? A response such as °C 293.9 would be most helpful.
°C 1
